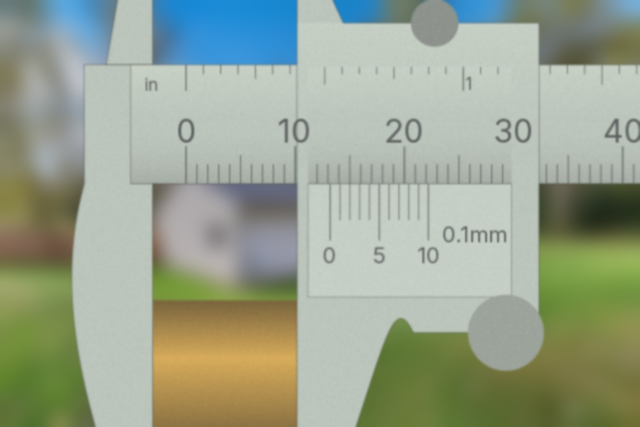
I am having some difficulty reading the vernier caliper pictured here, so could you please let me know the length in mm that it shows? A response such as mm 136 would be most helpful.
mm 13.2
